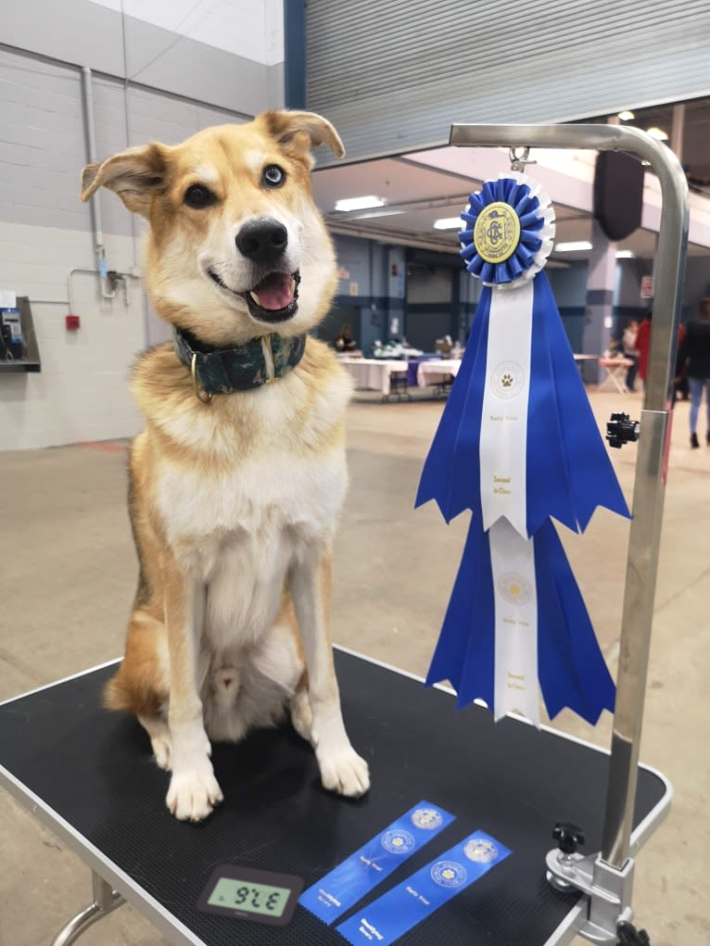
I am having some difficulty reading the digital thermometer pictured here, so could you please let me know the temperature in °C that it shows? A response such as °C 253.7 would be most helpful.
°C 37.6
